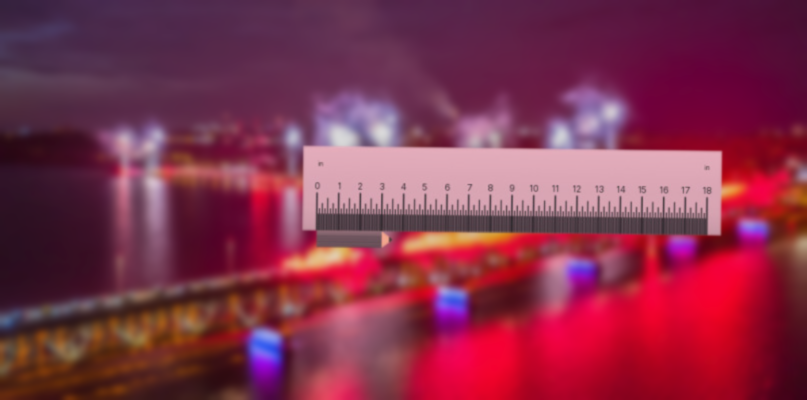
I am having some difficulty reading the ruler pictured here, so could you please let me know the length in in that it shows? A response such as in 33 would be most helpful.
in 3.5
